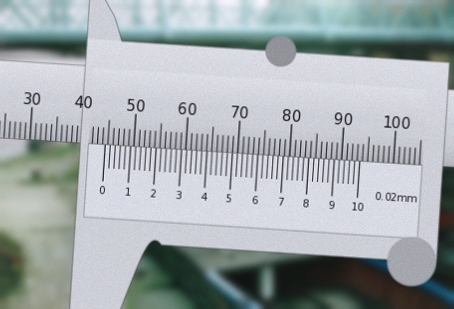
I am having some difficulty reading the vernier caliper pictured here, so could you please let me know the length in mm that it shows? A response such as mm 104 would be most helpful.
mm 44.5
